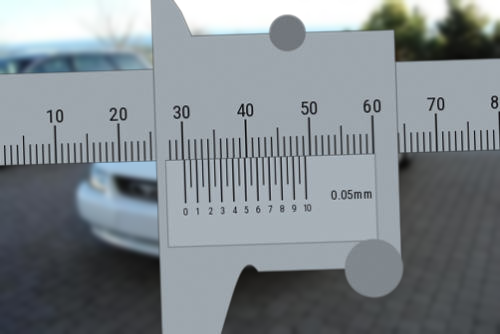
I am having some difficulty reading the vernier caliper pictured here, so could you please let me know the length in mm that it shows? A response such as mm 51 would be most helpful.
mm 30.2
